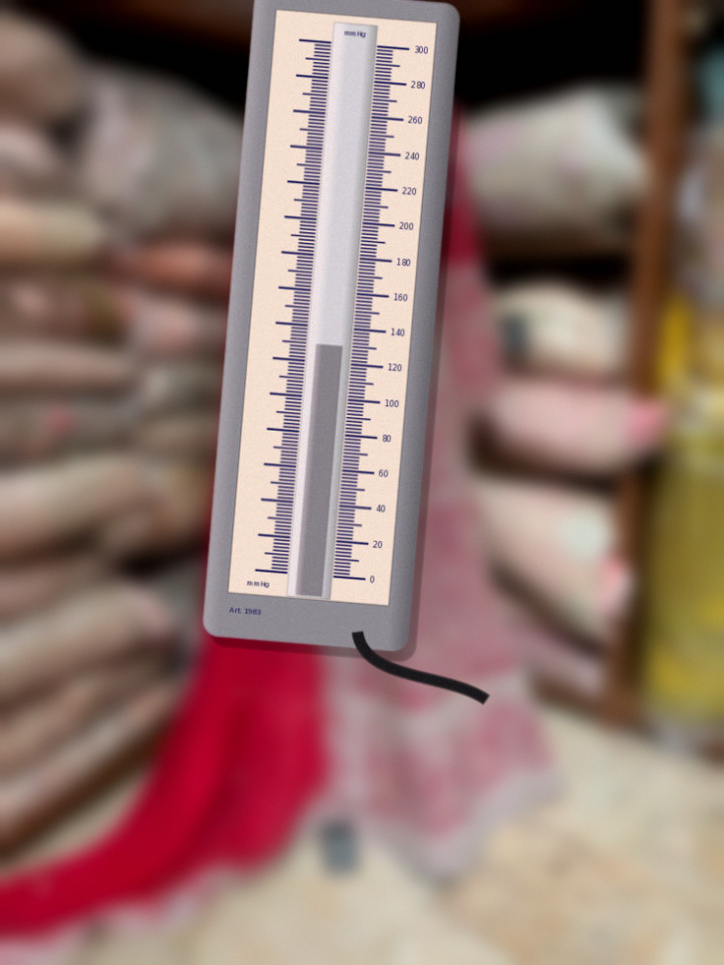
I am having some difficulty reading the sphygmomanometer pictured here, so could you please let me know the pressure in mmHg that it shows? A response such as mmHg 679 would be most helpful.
mmHg 130
